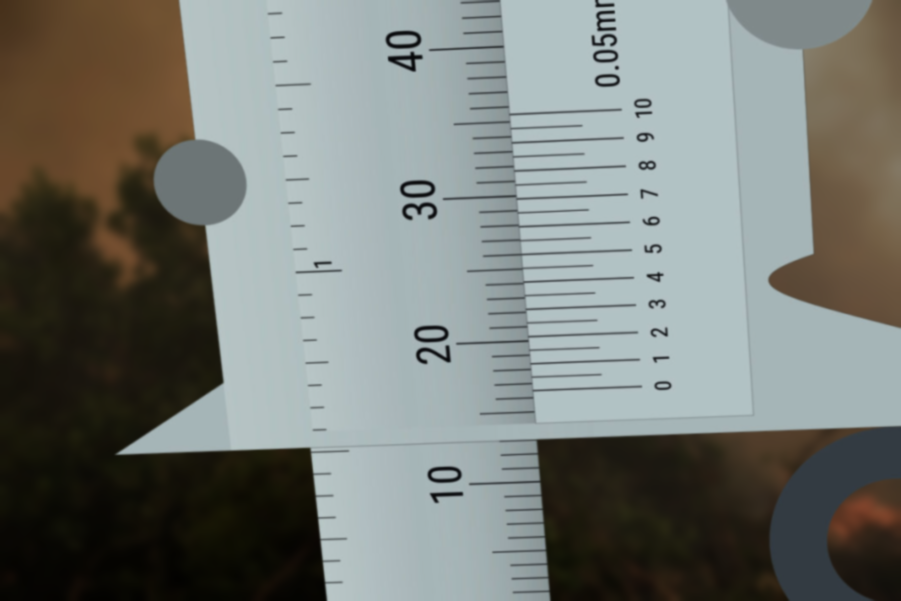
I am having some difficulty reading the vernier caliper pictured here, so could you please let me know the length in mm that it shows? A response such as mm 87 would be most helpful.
mm 16.5
